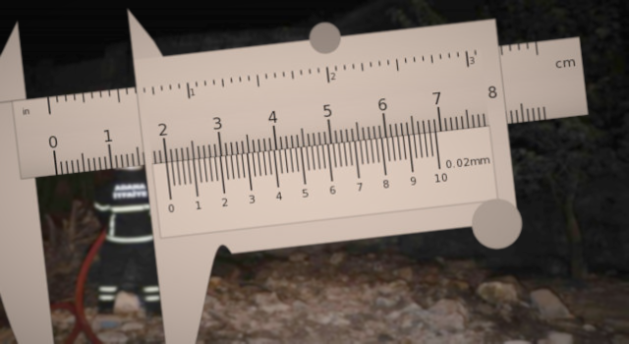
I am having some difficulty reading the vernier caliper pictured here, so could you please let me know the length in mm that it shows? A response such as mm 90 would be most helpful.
mm 20.0
